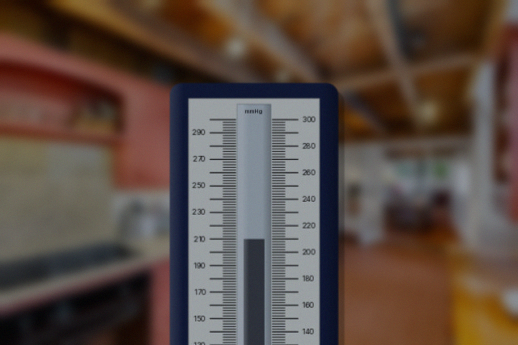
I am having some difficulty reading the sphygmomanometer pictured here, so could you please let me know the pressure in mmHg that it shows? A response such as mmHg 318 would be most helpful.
mmHg 210
